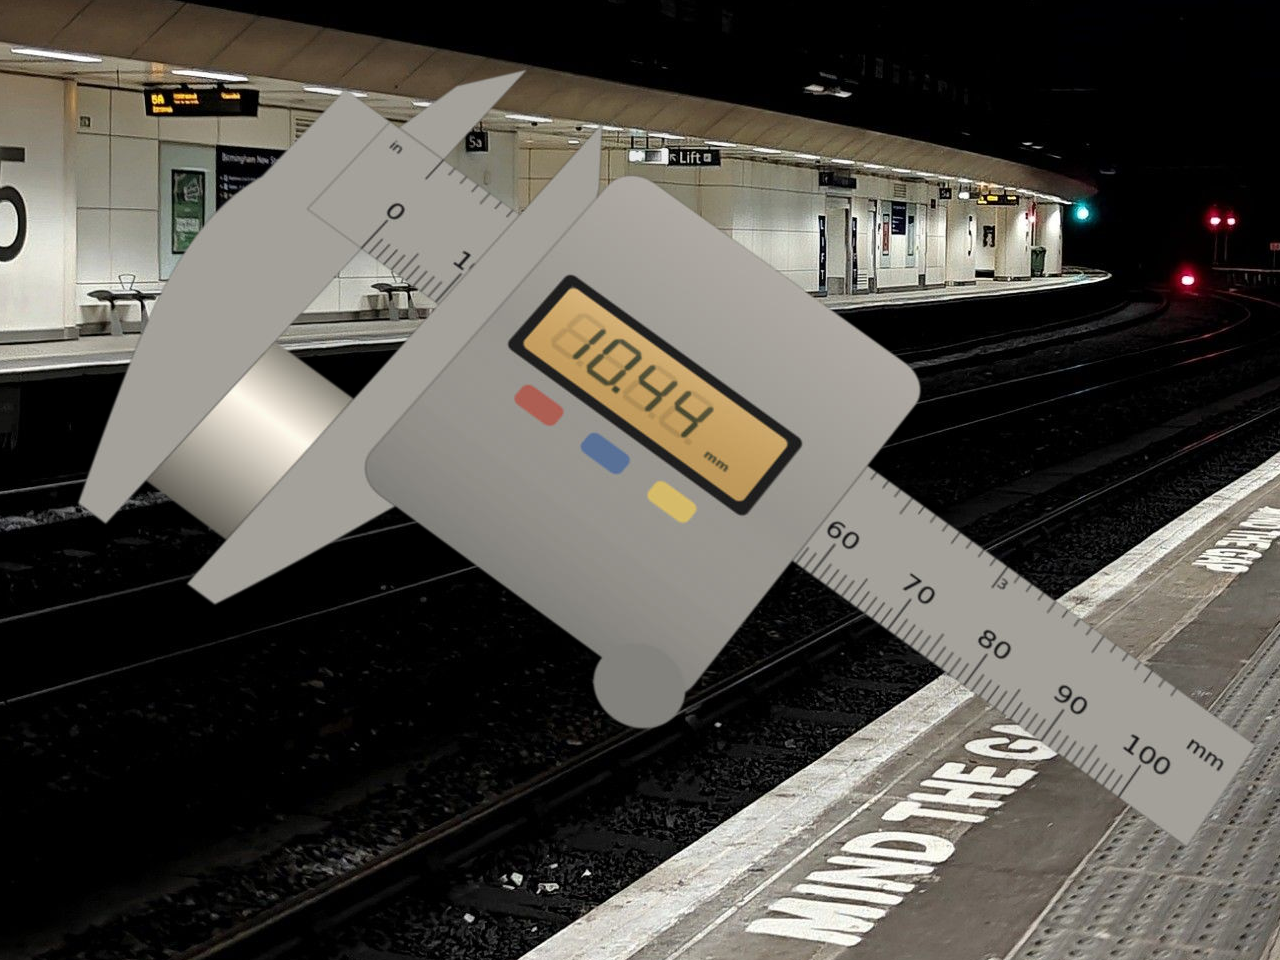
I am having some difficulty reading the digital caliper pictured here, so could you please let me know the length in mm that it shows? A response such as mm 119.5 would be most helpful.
mm 10.44
